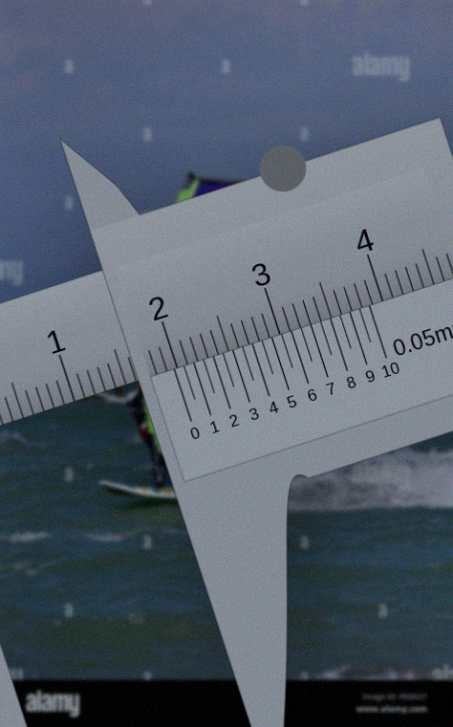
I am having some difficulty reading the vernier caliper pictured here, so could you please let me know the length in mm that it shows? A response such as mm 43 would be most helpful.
mm 19.7
